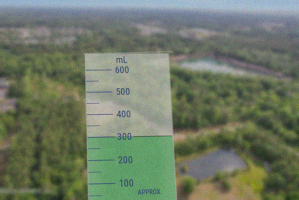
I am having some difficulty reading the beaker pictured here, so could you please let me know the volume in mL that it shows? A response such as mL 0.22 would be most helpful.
mL 300
